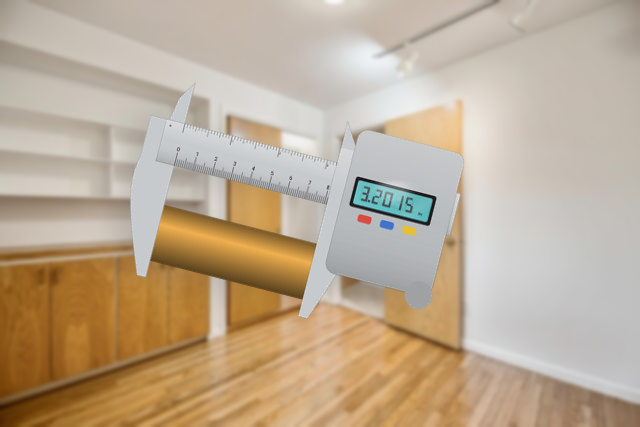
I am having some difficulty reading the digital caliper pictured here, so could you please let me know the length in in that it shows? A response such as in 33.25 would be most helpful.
in 3.2015
